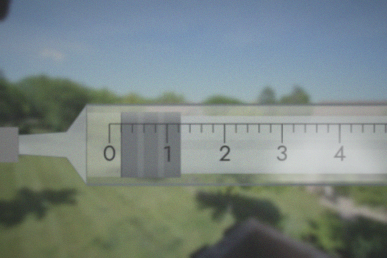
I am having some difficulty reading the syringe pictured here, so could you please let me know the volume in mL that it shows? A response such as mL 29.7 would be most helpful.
mL 0.2
